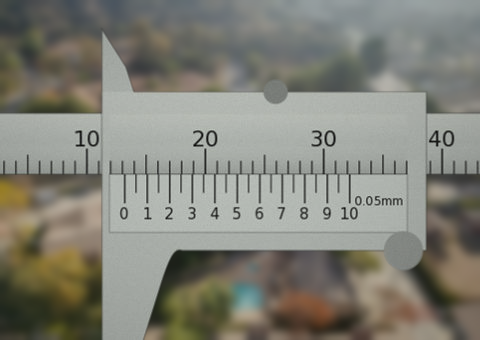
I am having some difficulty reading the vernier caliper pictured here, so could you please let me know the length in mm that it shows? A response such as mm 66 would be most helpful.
mm 13.2
